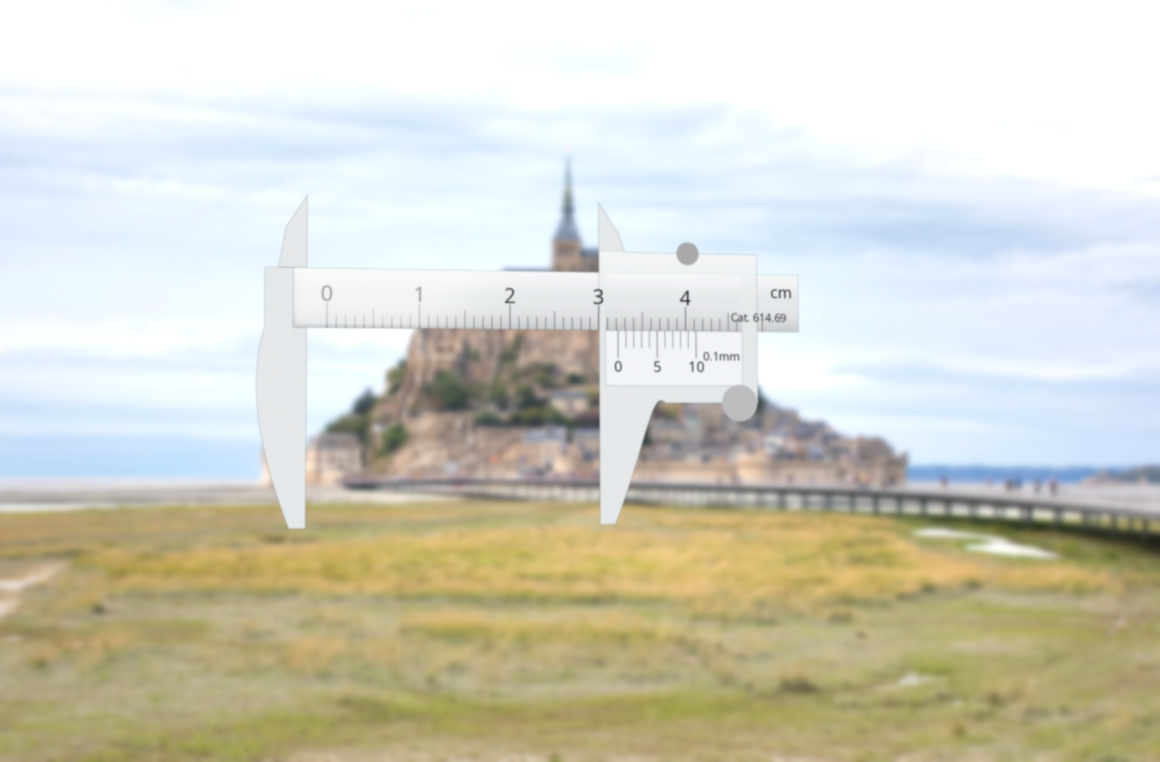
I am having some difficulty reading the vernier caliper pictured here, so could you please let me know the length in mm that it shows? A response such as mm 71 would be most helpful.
mm 32.2
